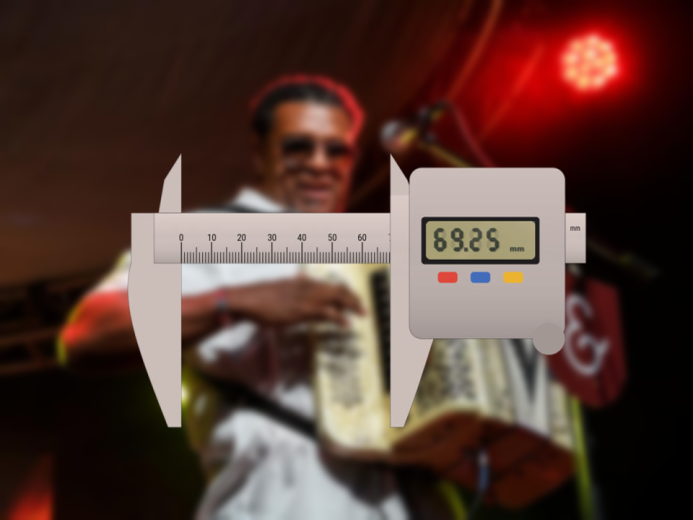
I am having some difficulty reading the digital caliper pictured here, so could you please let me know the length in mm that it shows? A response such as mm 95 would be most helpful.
mm 69.25
